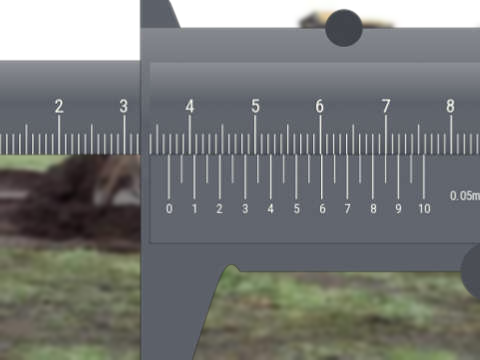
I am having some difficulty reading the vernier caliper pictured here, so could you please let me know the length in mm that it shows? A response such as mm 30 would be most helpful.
mm 36.8
